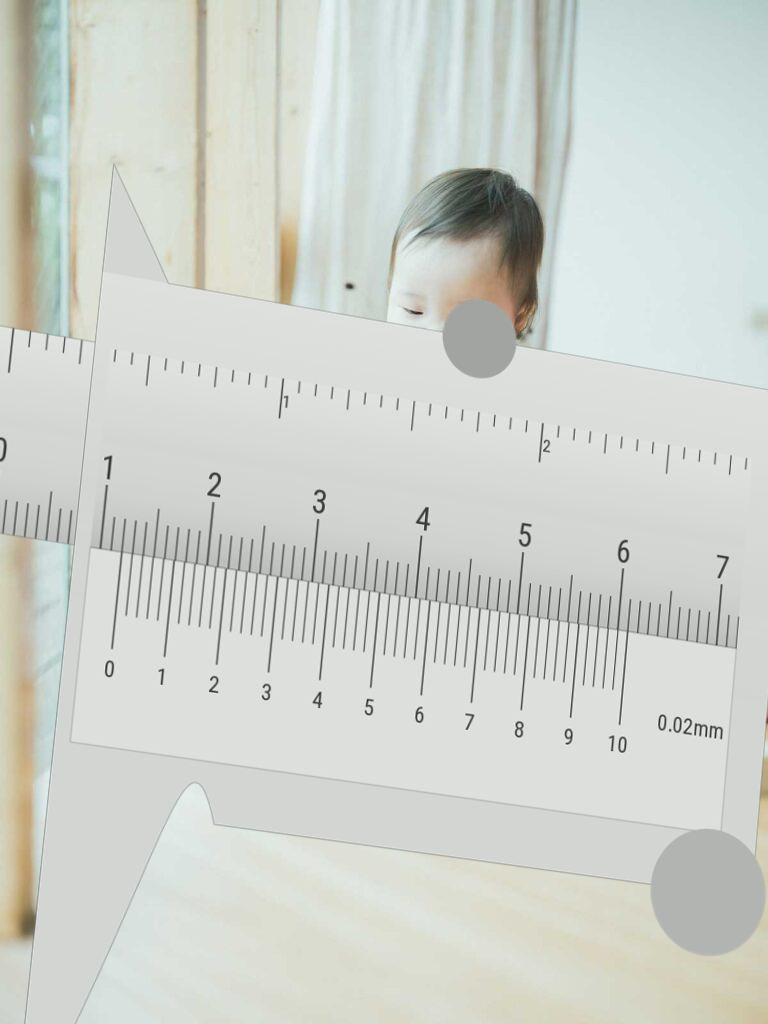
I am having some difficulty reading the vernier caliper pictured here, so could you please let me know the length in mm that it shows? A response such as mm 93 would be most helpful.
mm 12.0
